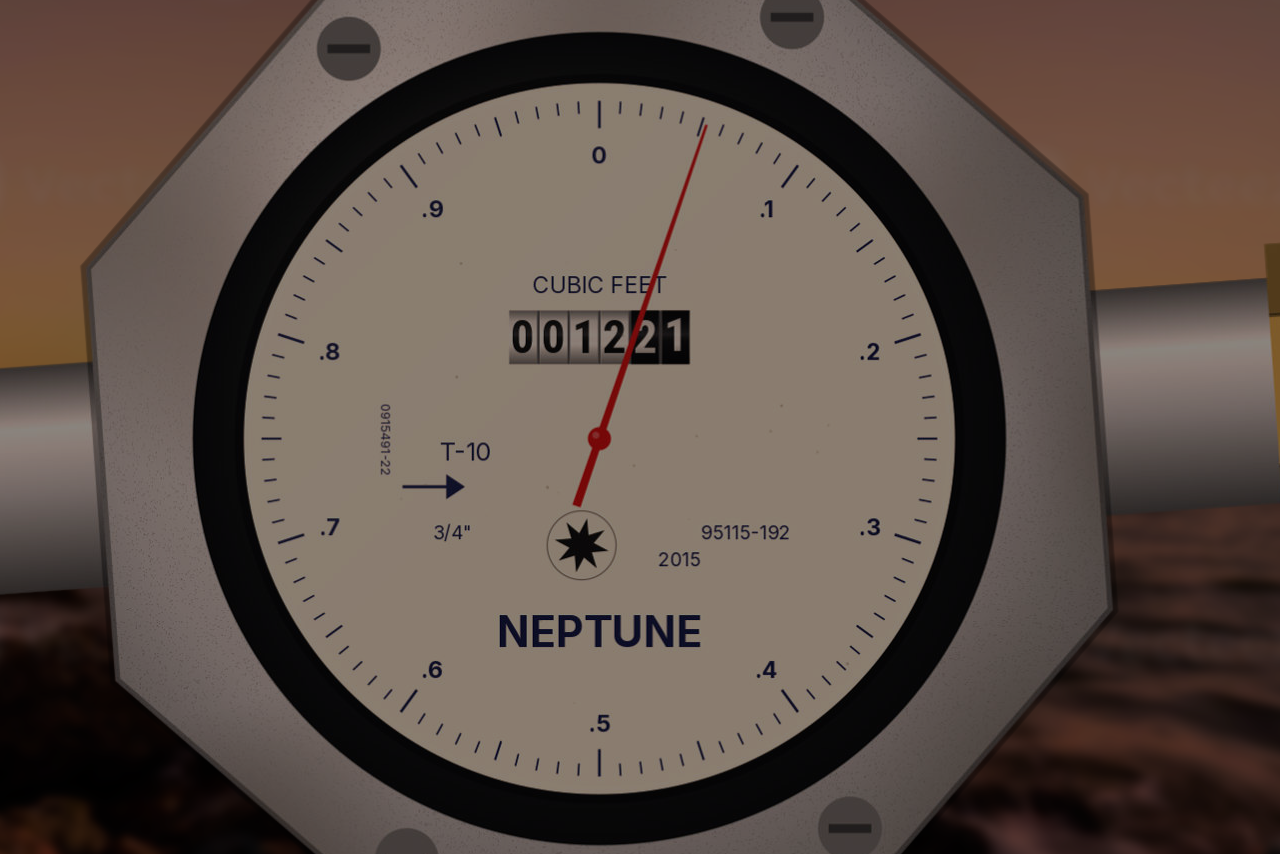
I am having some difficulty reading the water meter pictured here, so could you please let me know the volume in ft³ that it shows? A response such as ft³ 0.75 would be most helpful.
ft³ 1221.05
